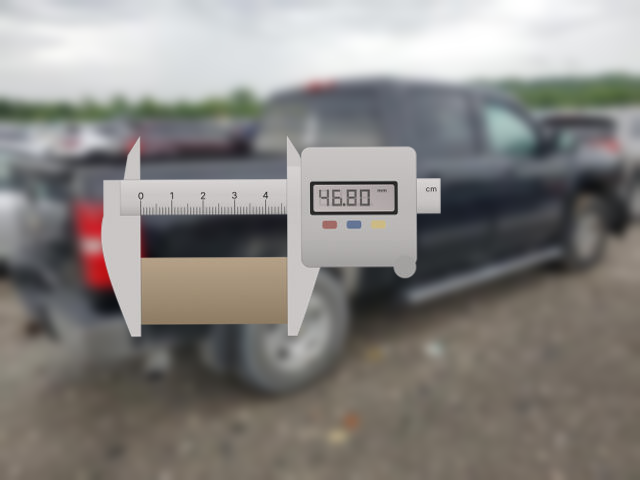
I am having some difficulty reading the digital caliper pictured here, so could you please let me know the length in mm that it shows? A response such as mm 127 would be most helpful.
mm 46.80
